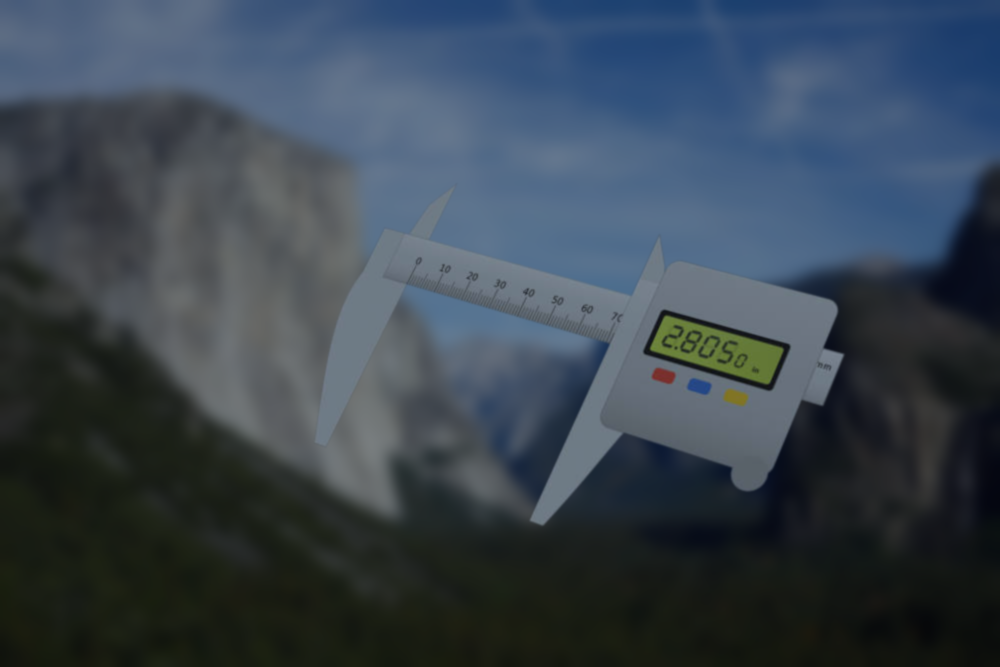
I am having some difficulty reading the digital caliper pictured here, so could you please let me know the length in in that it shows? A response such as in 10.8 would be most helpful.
in 2.8050
